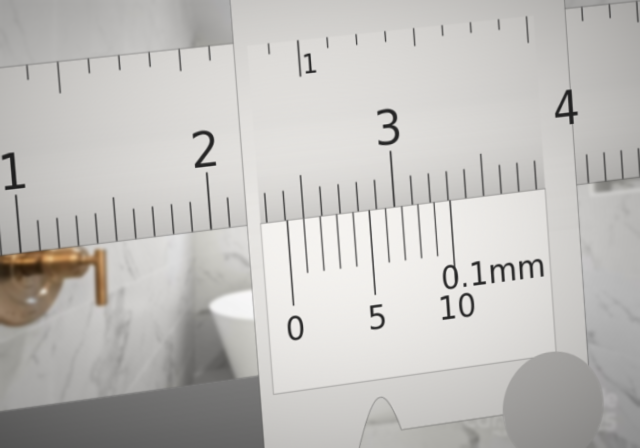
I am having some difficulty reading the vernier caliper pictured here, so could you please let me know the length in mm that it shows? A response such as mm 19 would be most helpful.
mm 24.1
